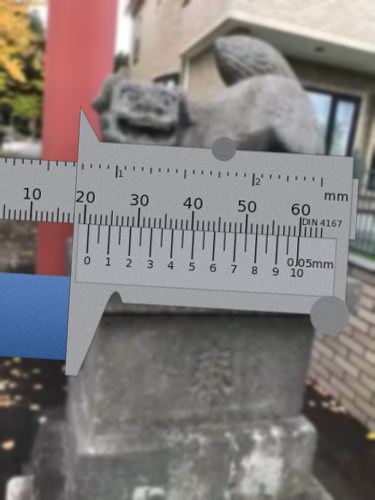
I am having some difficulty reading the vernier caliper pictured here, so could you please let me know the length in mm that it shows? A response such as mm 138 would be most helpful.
mm 20.8
